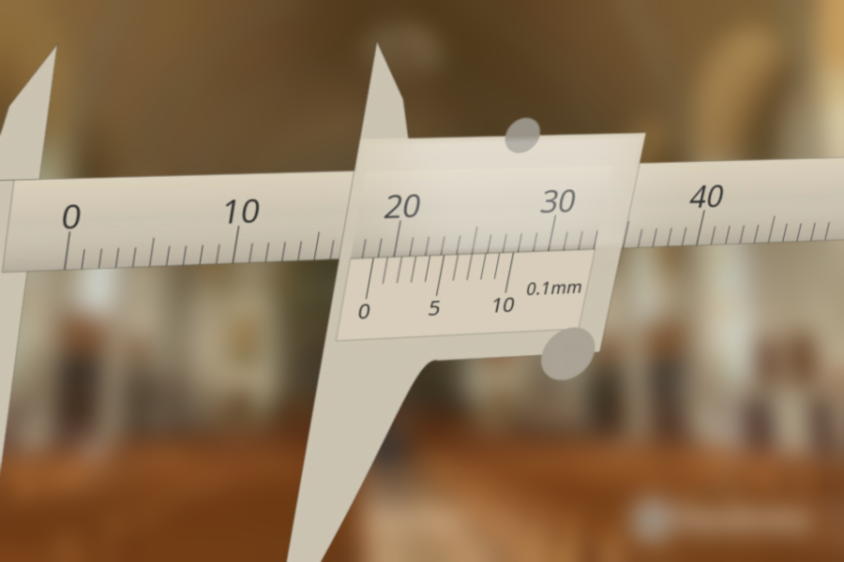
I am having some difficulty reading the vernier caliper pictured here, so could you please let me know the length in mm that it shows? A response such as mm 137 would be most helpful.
mm 18.7
